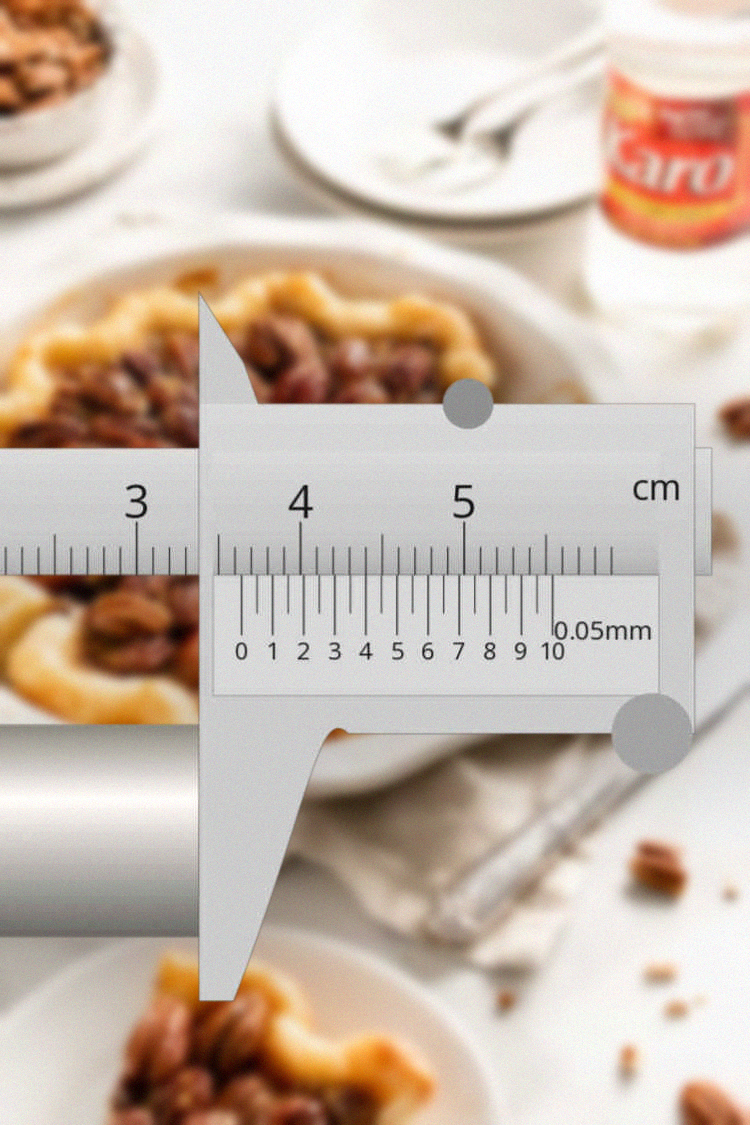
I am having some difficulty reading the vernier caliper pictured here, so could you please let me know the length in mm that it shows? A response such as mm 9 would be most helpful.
mm 36.4
